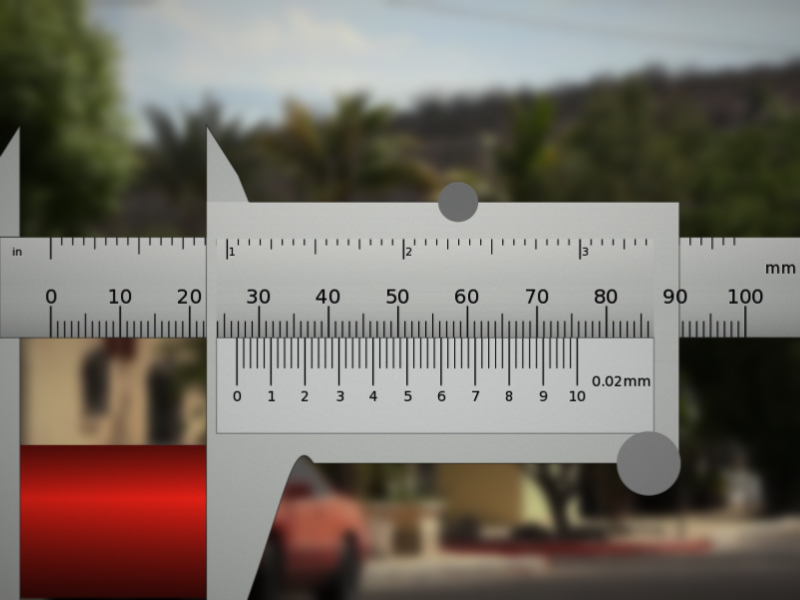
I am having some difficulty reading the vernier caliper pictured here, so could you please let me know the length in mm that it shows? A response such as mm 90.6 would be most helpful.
mm 26.8
